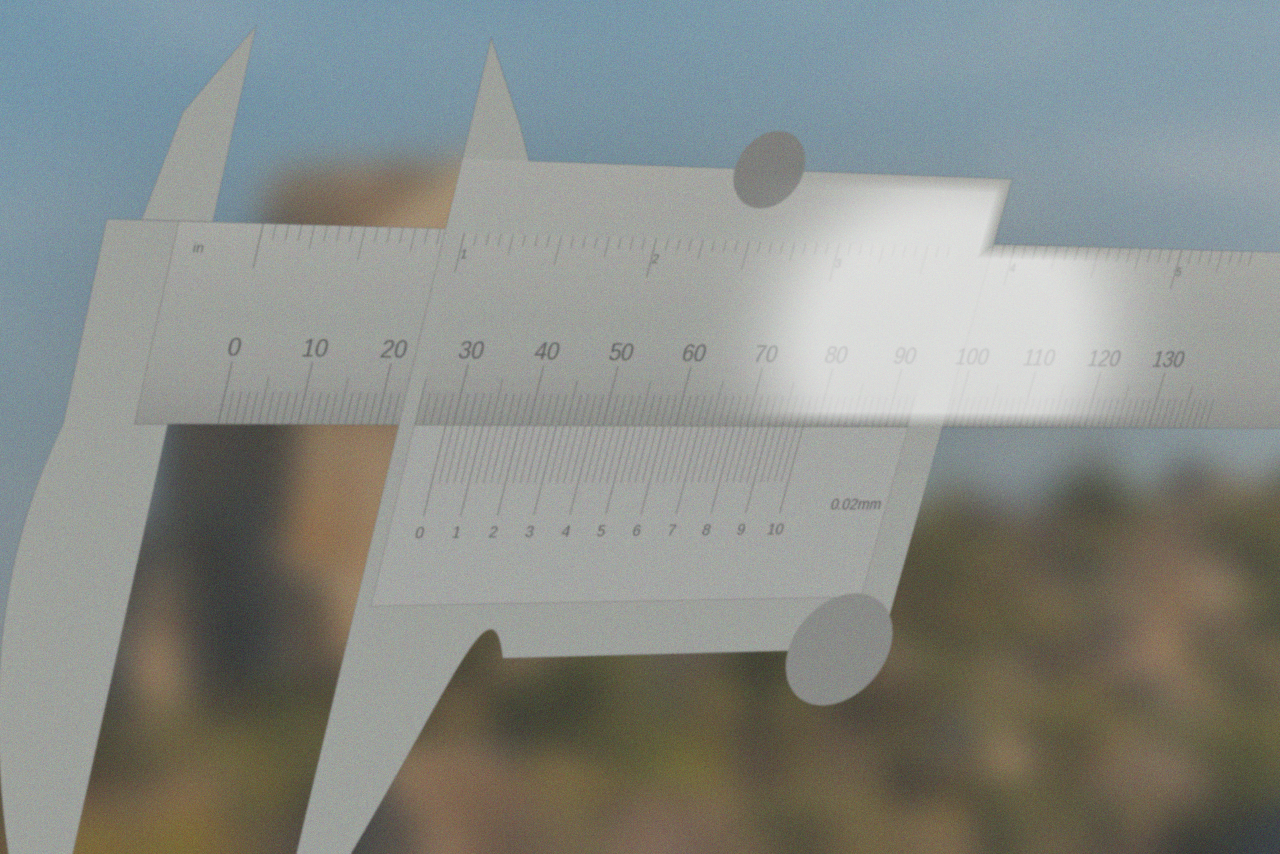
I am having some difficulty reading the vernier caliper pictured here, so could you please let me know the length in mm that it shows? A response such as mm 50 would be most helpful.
mm 29.0
